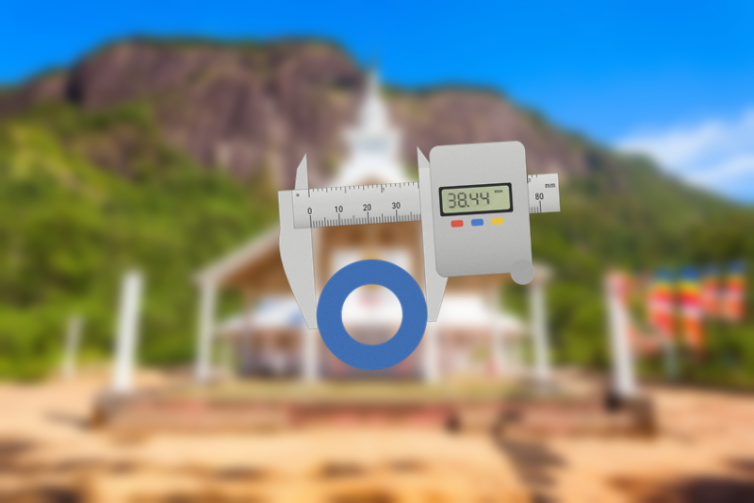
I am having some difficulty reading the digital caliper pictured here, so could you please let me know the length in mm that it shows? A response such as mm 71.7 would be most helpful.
mm 38.44
